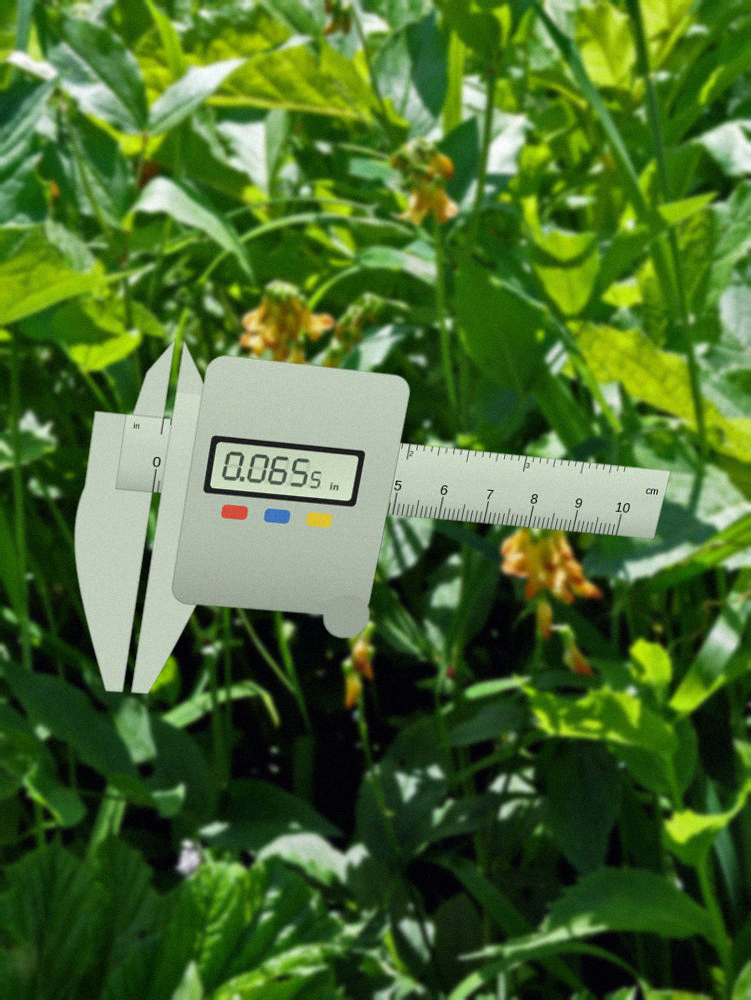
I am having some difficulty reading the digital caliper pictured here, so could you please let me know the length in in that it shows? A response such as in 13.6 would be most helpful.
in 0.0655
